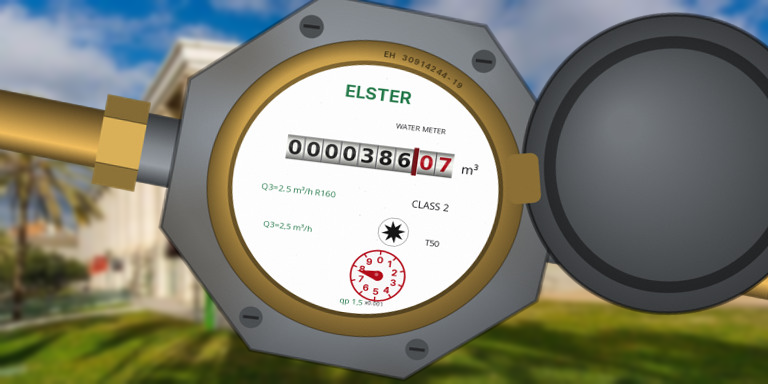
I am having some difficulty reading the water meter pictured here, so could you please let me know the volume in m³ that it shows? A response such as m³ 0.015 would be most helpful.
m³ 386.077
